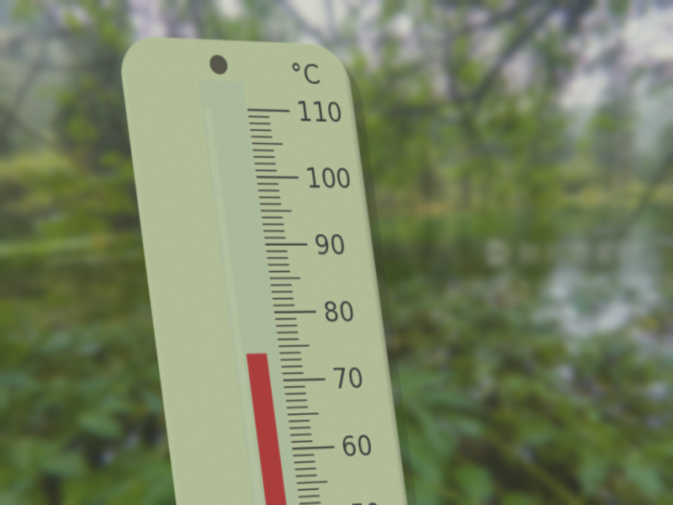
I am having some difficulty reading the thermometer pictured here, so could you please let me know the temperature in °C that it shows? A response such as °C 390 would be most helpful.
°C 74
